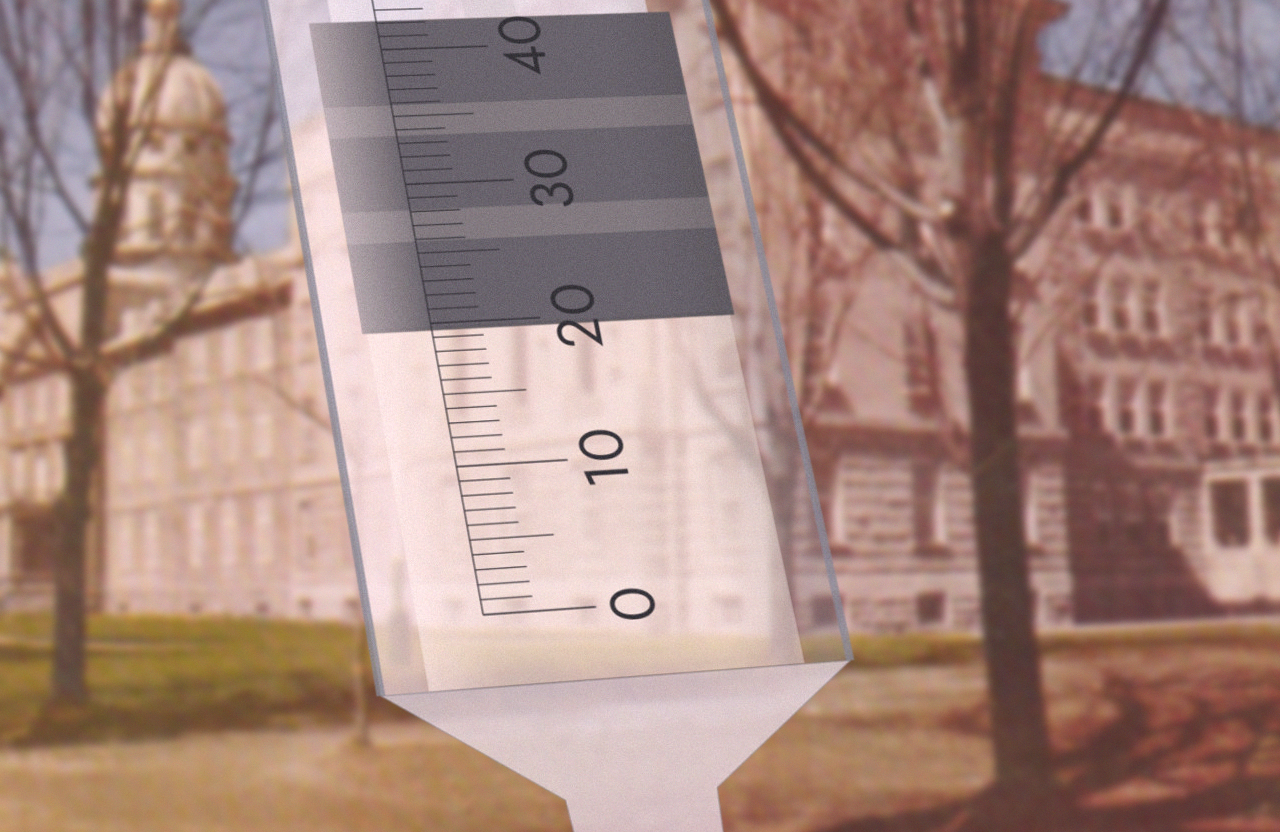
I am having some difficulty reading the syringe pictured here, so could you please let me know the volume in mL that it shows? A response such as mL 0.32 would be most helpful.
mL 19.5
